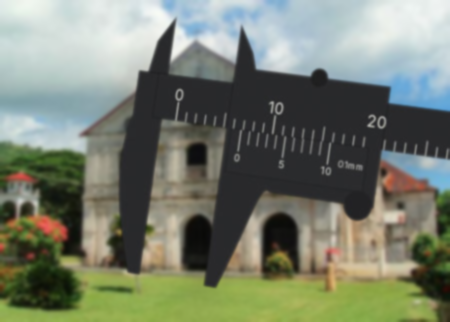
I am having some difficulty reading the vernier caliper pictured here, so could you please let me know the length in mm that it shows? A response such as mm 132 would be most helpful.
mm 6.8
